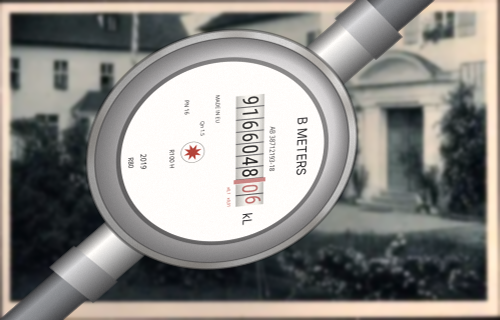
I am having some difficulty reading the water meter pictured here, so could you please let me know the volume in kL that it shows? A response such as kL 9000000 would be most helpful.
kL 9166048.06
